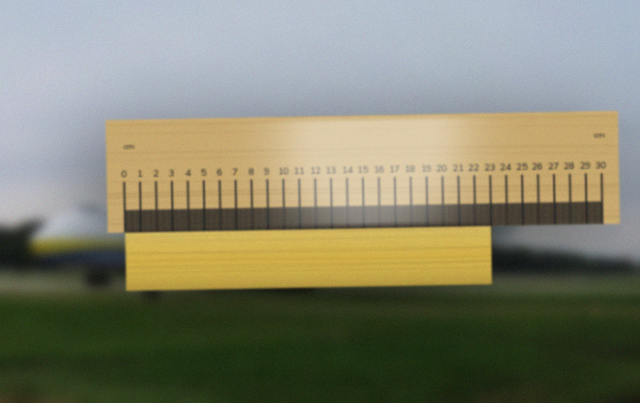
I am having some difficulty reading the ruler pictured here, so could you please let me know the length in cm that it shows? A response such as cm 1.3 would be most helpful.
cm 23
